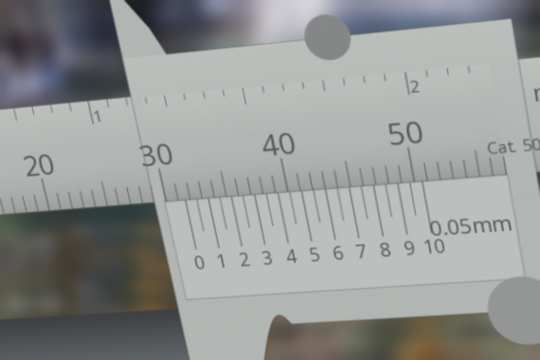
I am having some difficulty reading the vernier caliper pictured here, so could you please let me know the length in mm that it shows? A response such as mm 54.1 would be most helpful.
mm 31.6
